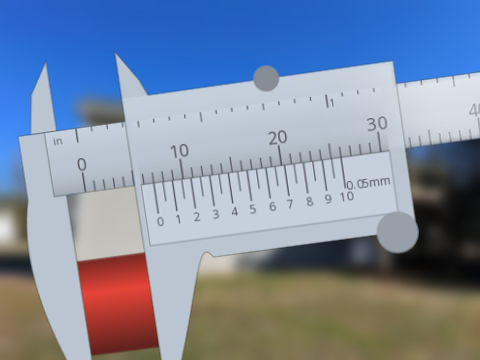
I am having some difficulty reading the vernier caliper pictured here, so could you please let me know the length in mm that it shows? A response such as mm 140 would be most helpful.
mm 7.0
